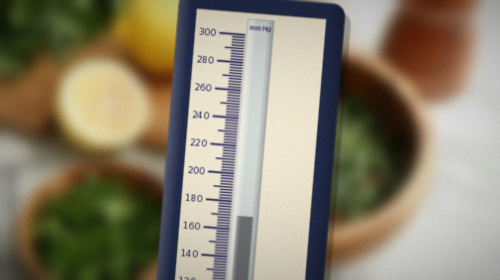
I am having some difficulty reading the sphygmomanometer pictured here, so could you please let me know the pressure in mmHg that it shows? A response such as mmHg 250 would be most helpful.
mmHg 170
